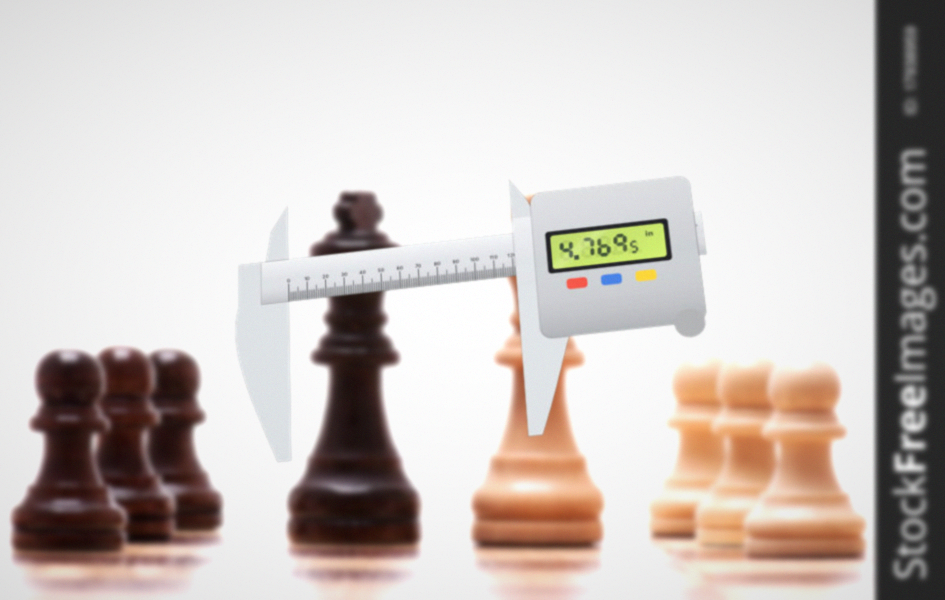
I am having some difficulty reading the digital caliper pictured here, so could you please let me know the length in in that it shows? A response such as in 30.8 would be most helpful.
in 4.7695
